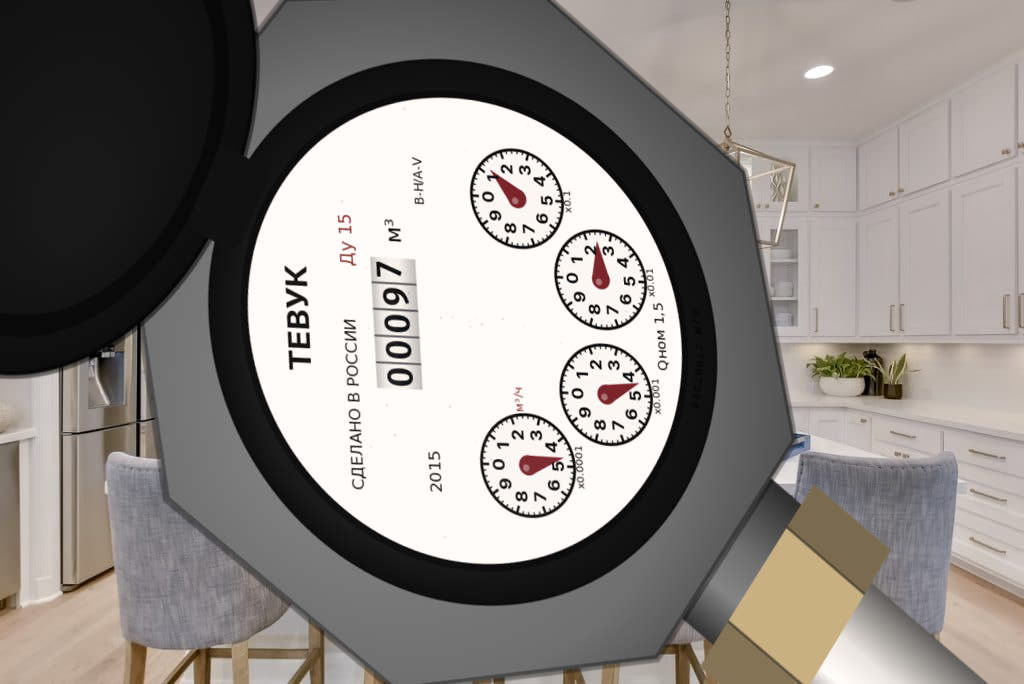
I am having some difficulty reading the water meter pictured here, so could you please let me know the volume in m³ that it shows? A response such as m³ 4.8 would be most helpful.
m³ 97.1244
